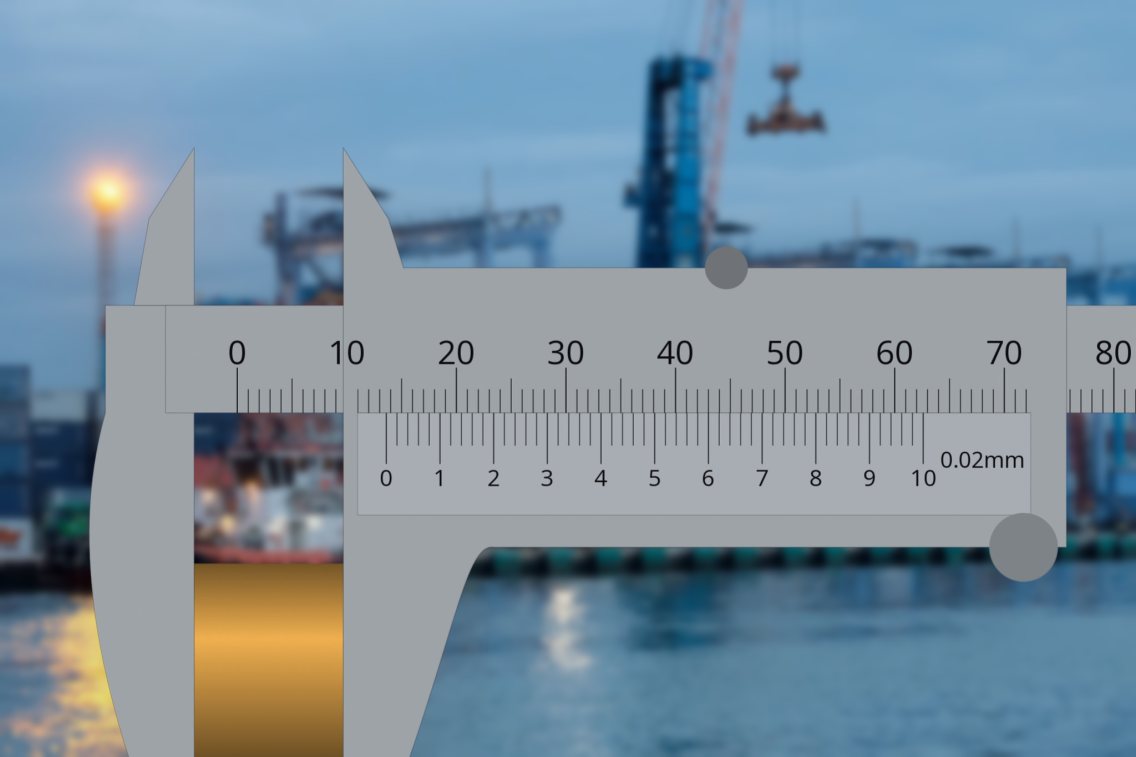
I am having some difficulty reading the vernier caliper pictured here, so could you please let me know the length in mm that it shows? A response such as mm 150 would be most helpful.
mm 13.6
